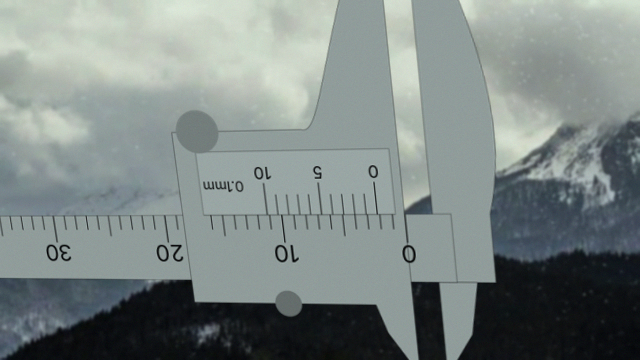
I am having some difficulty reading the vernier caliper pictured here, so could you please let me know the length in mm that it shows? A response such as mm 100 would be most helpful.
mm 2.2
